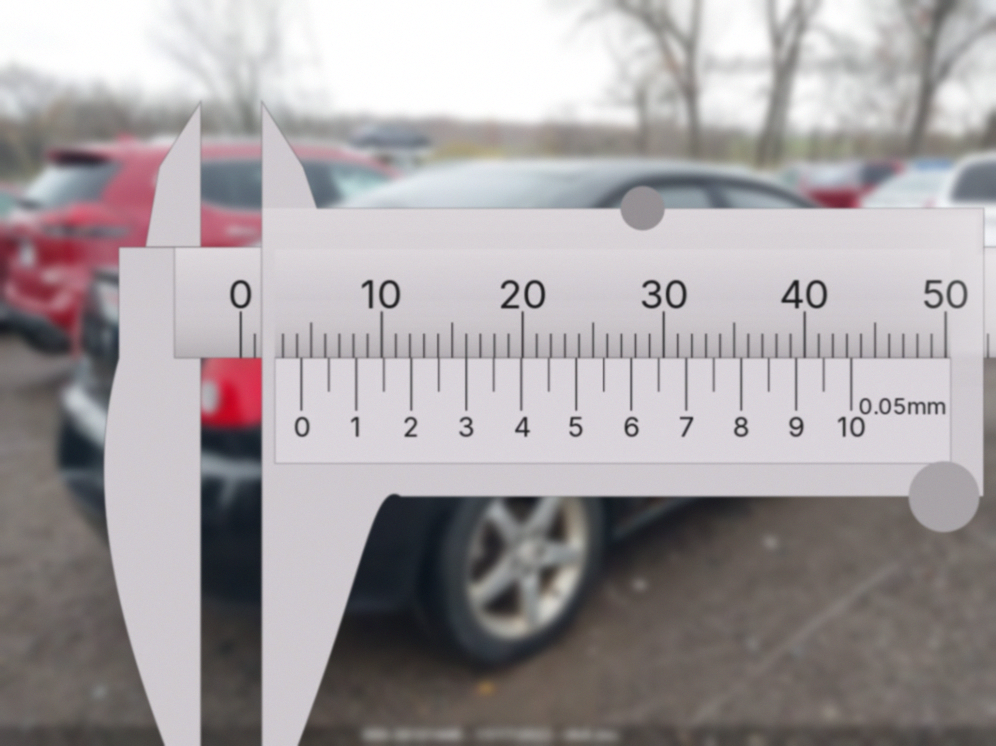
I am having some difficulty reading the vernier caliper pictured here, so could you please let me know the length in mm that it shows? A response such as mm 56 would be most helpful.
mm 4.3
